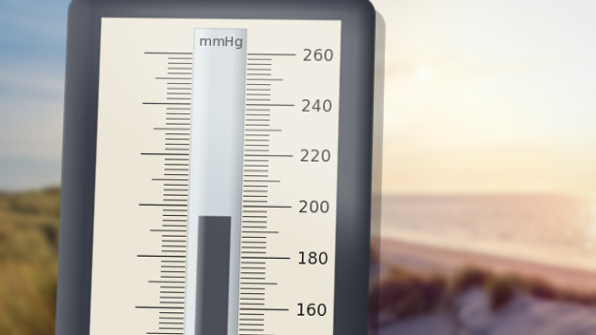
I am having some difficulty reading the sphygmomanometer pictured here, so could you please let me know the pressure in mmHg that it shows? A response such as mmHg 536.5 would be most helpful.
mmHg 196
